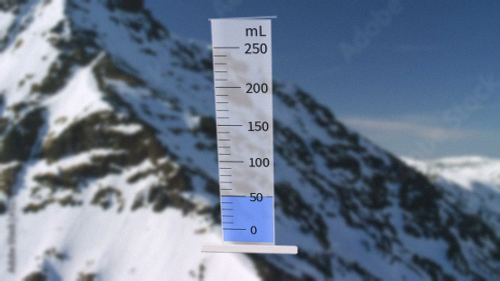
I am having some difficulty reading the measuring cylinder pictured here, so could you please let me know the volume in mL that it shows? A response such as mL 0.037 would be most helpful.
mL 50
